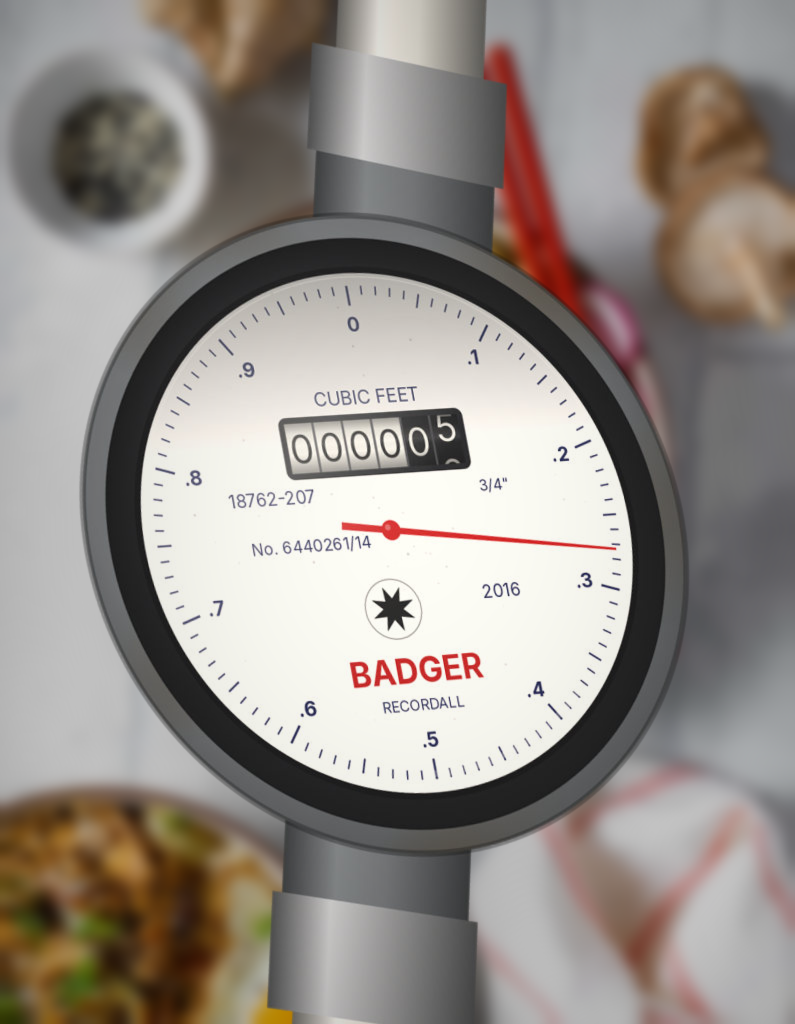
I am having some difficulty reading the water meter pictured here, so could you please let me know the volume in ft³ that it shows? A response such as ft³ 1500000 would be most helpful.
ft³ 5.27
